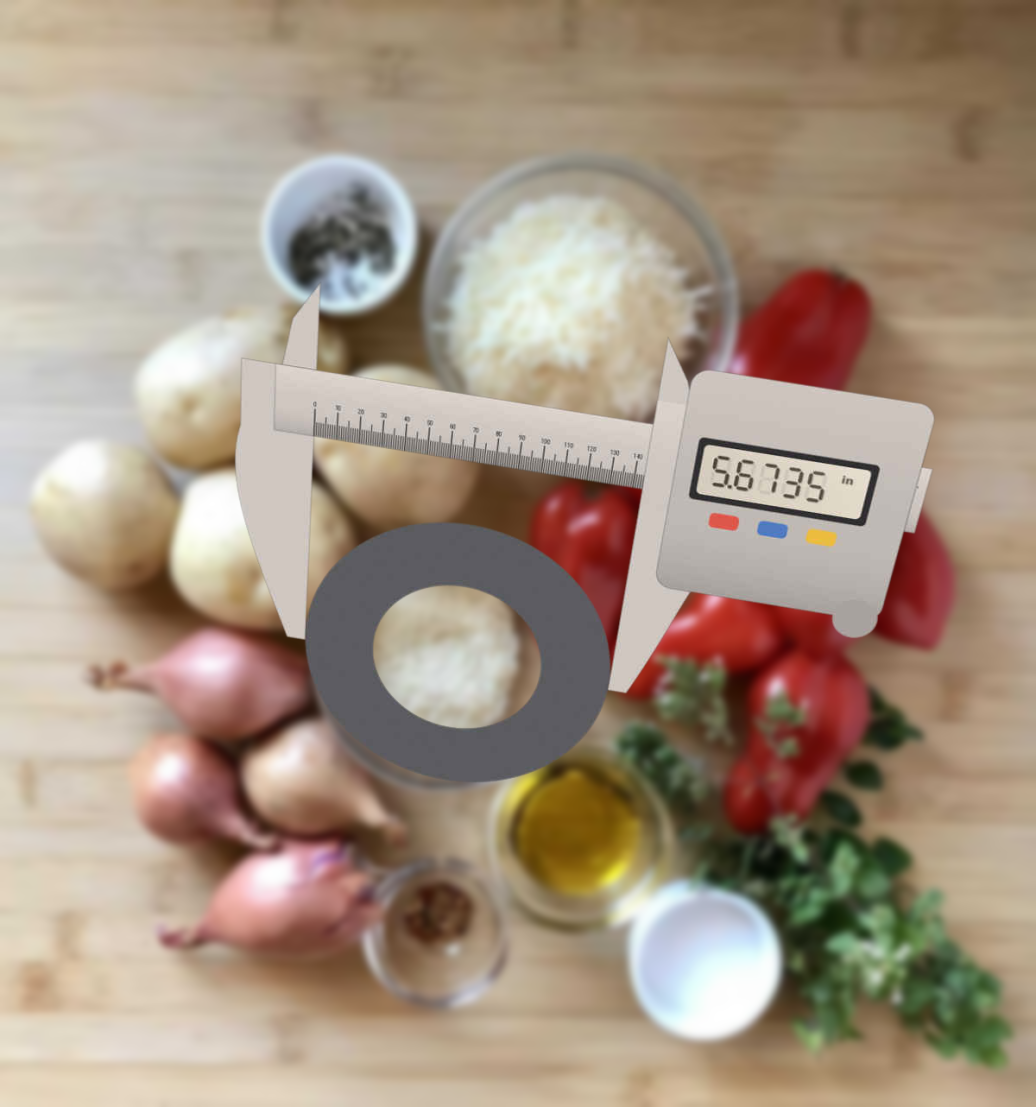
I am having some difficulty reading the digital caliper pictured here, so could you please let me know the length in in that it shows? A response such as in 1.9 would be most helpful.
in 5.6735
